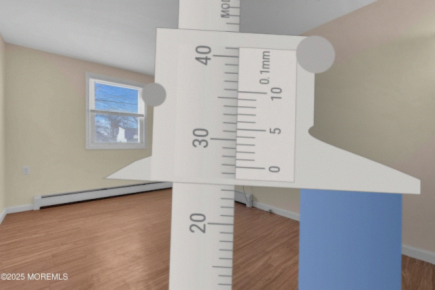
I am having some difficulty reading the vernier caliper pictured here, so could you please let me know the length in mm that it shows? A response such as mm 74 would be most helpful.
mm 26.8
